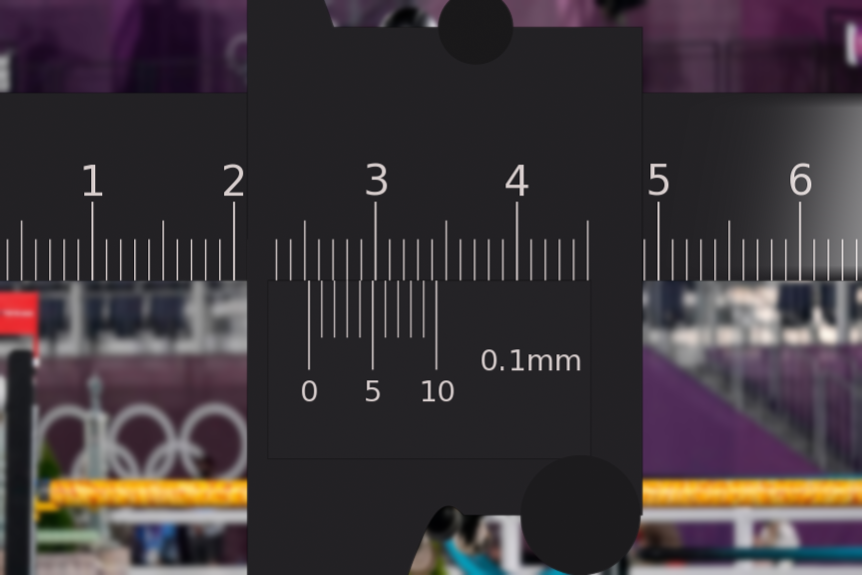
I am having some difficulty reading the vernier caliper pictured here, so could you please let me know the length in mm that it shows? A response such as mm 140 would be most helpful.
mm 25.3
